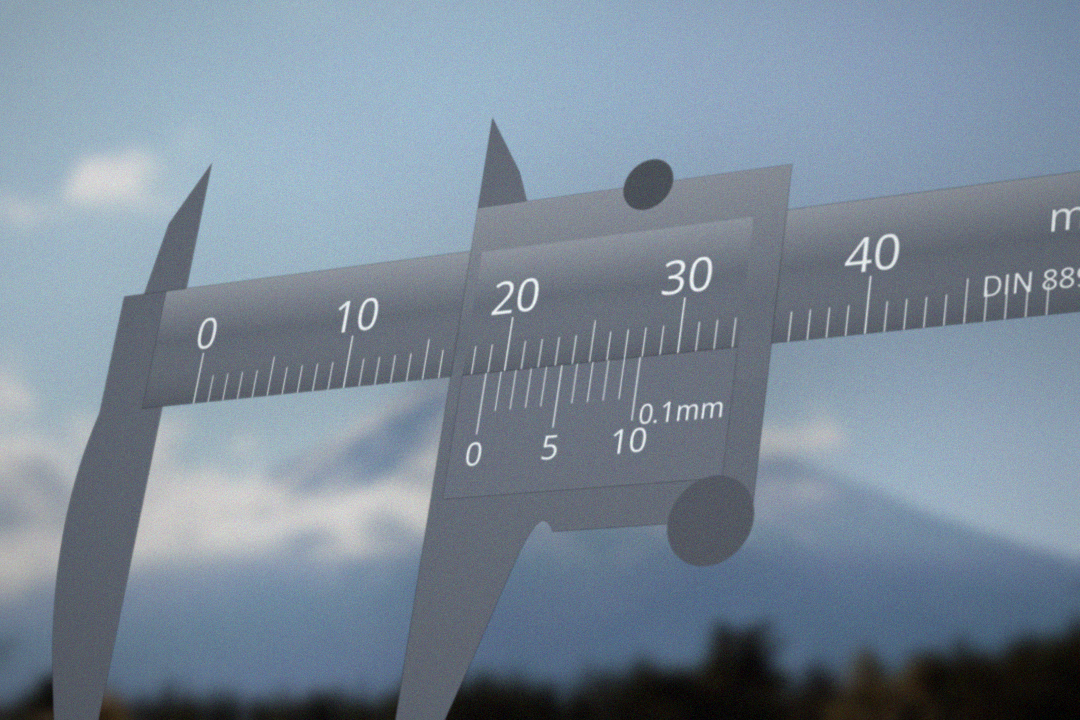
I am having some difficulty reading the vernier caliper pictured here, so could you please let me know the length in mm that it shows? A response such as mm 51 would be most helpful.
mm 18.9
